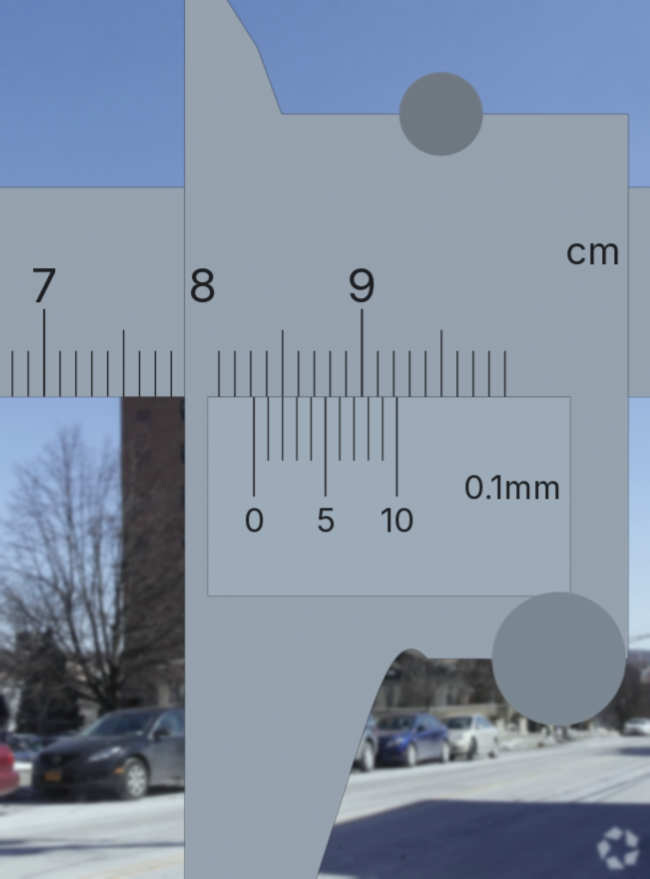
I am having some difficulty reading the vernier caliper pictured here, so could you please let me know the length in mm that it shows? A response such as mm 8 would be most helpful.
mm 83.2
